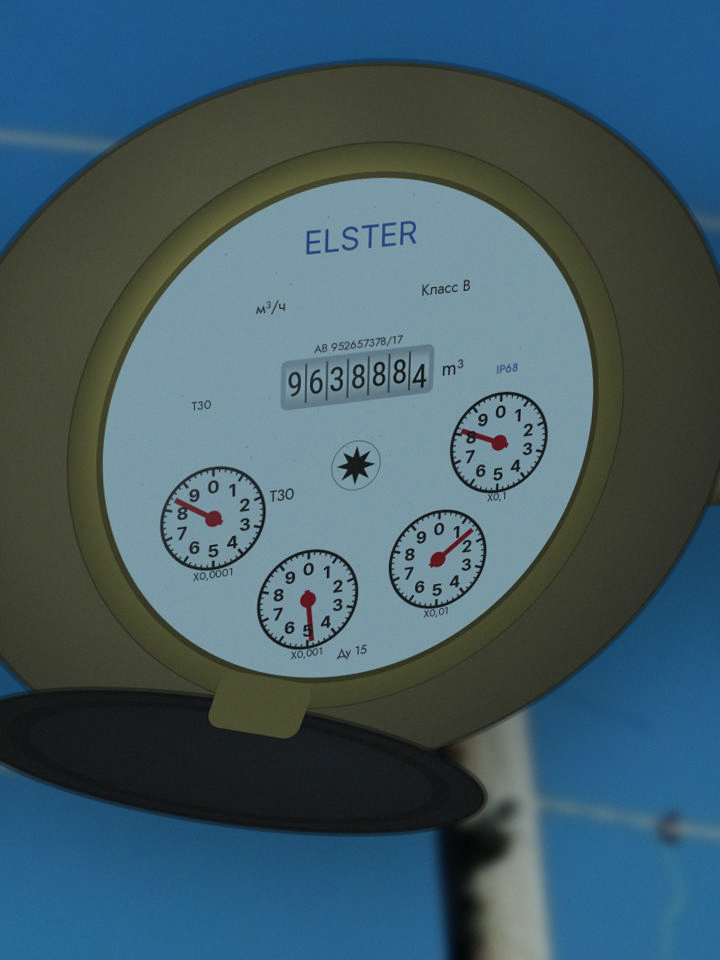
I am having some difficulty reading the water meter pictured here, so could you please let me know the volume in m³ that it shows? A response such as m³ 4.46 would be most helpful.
m³ 9638883.8148
